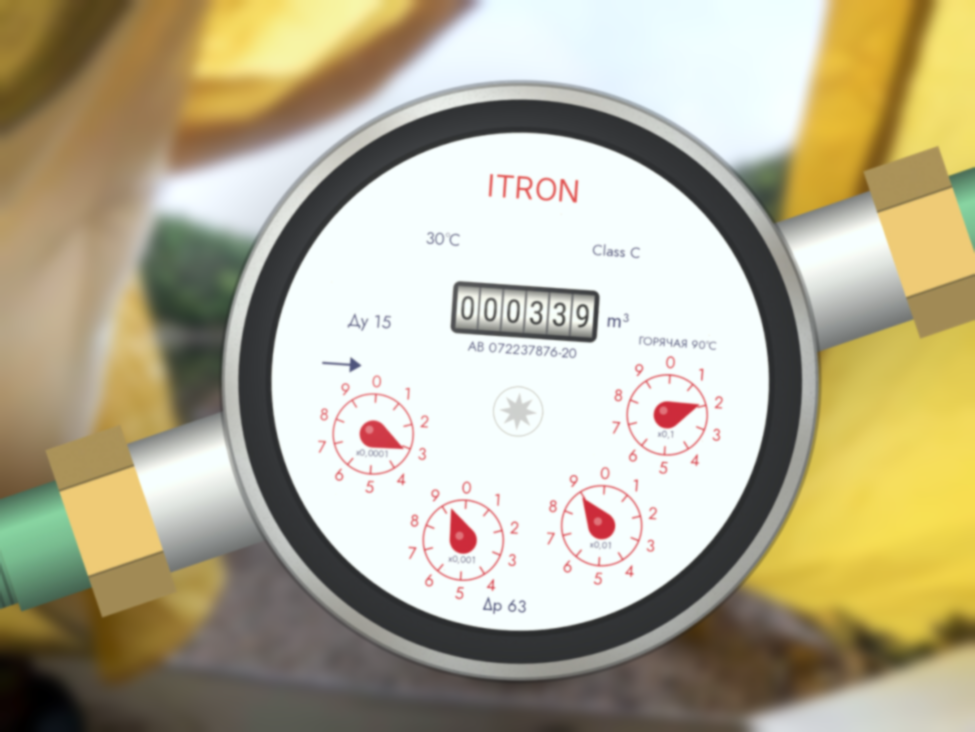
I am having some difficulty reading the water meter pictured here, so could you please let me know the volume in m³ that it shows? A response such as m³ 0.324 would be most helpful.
m³ 339.1893
